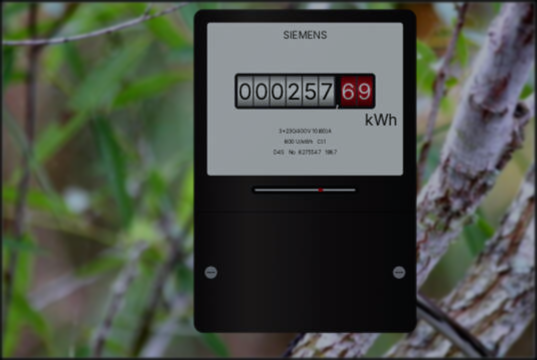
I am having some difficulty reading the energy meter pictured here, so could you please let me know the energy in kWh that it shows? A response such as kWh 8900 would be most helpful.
kWh 257.69
